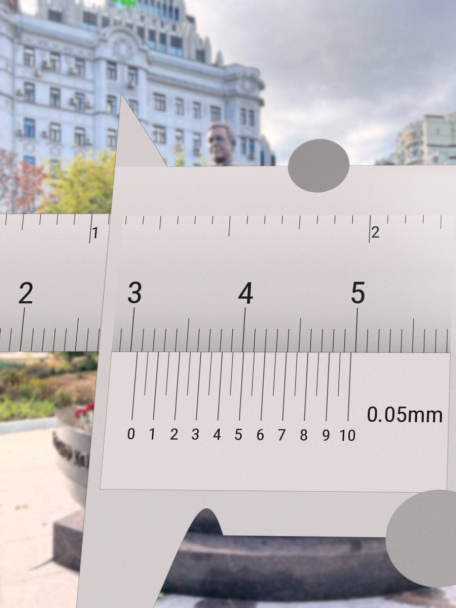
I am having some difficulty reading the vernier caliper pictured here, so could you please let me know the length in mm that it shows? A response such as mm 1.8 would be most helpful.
mm 30.6
